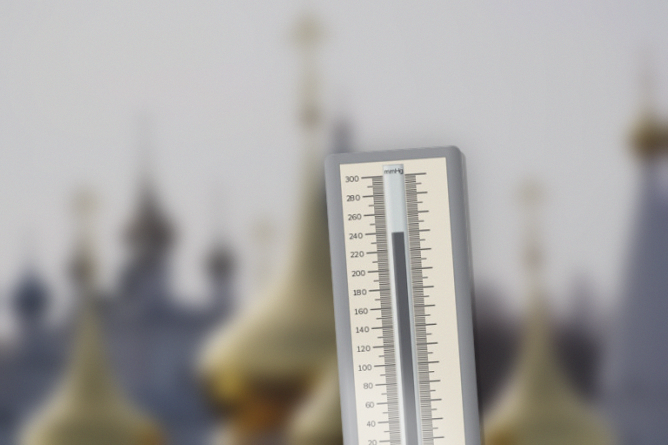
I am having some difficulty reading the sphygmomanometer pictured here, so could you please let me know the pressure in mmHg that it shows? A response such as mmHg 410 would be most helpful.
mmHg 240
